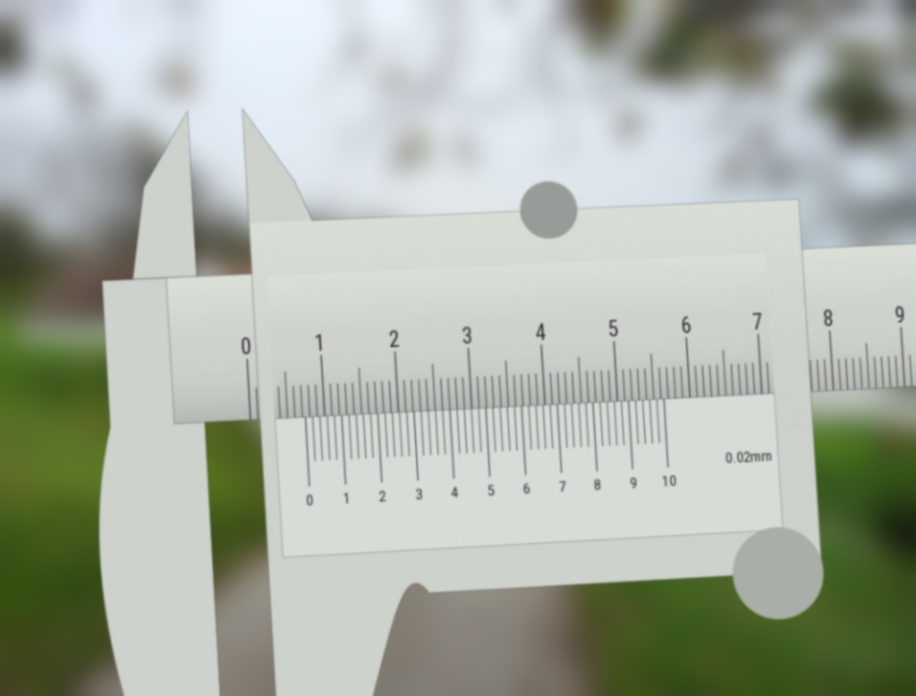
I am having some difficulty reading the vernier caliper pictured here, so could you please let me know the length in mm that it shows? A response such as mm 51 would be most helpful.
mm 7.4
